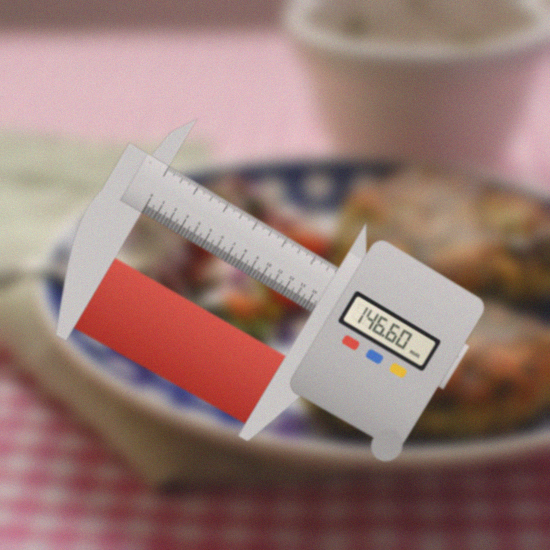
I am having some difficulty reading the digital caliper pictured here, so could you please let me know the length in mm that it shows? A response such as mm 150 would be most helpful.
mm 146.60
